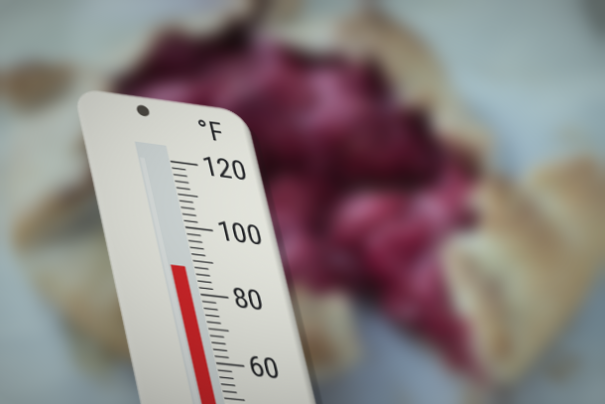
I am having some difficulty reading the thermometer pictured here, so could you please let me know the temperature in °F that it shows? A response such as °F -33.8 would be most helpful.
°F 88
